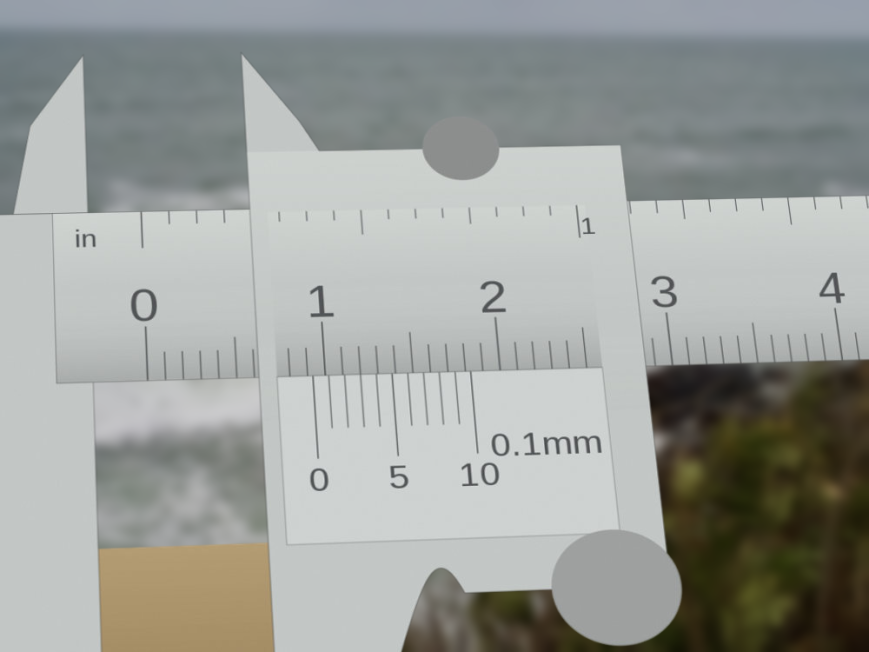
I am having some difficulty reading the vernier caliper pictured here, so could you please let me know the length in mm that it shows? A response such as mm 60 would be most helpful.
mm 9.3
